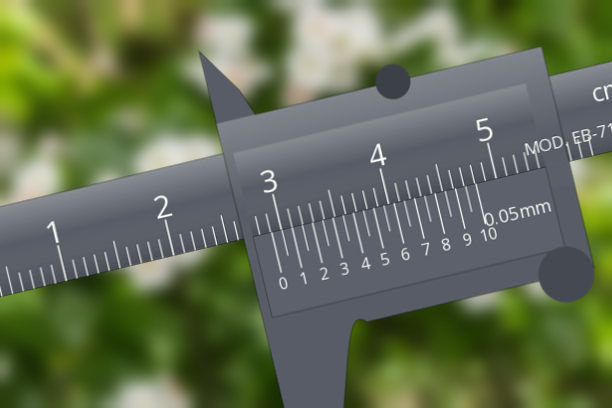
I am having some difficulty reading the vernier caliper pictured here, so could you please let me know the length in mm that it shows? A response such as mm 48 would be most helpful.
mm 29.1
